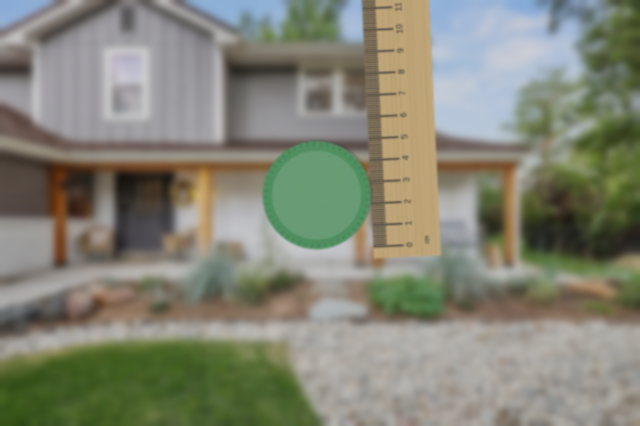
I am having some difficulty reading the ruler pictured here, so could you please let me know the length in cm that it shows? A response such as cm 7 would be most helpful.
cm 5
